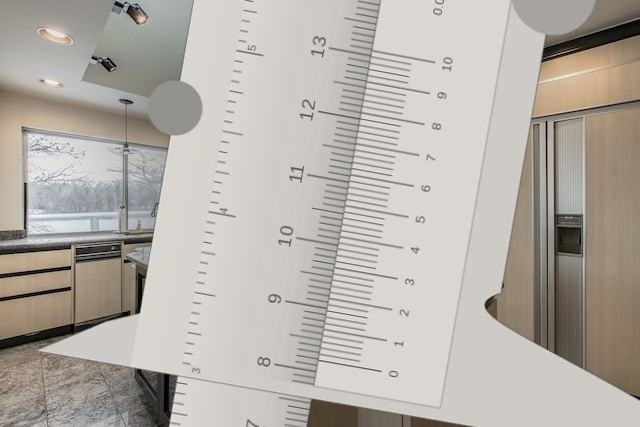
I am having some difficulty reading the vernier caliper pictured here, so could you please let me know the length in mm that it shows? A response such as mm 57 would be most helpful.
mm 81.8
